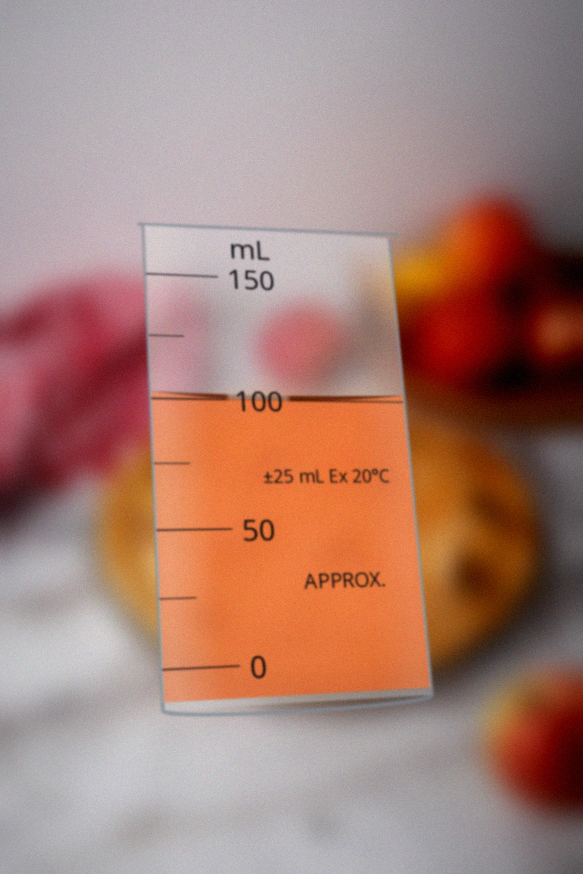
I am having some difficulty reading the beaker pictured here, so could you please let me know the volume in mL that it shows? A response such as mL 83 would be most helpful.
mL 100
